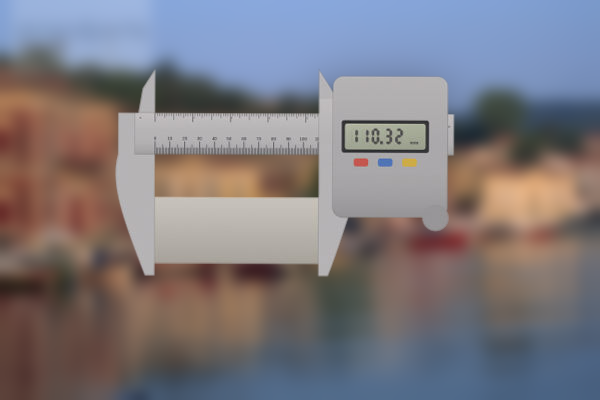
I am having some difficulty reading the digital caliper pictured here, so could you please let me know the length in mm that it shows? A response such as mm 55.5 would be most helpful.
mm 110.32
